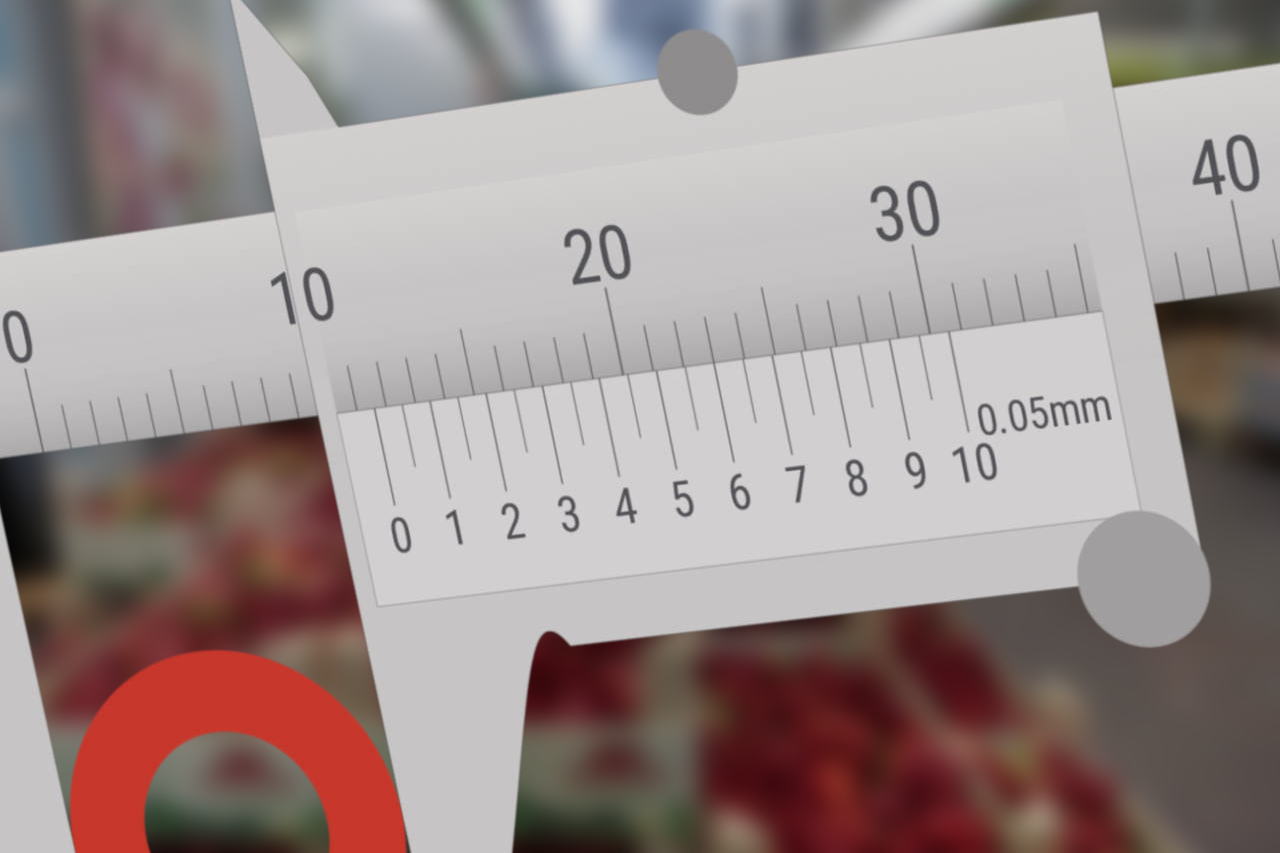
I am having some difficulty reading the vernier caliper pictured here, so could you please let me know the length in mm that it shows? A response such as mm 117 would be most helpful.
mm 11.60
